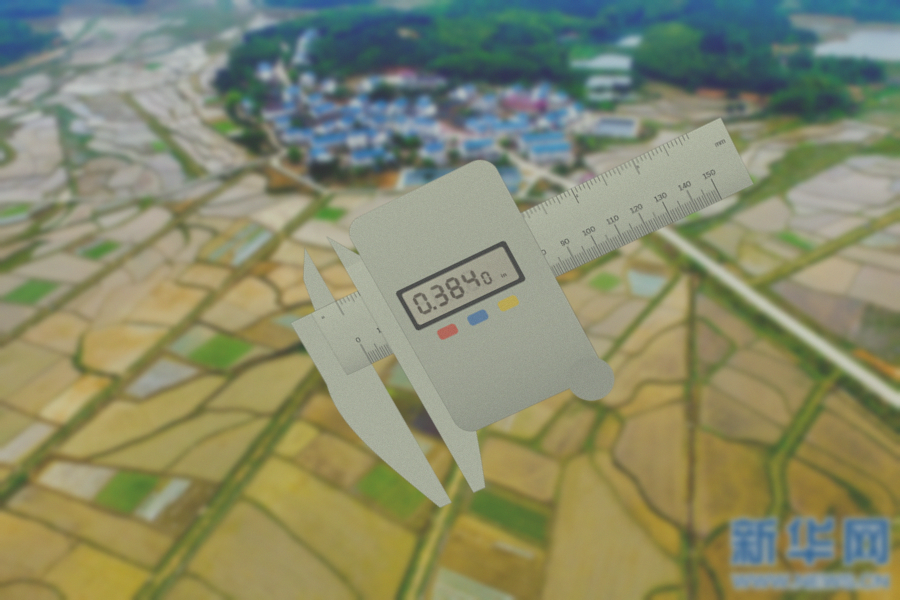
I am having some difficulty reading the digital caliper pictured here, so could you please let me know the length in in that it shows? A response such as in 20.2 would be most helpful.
in 0.3840
